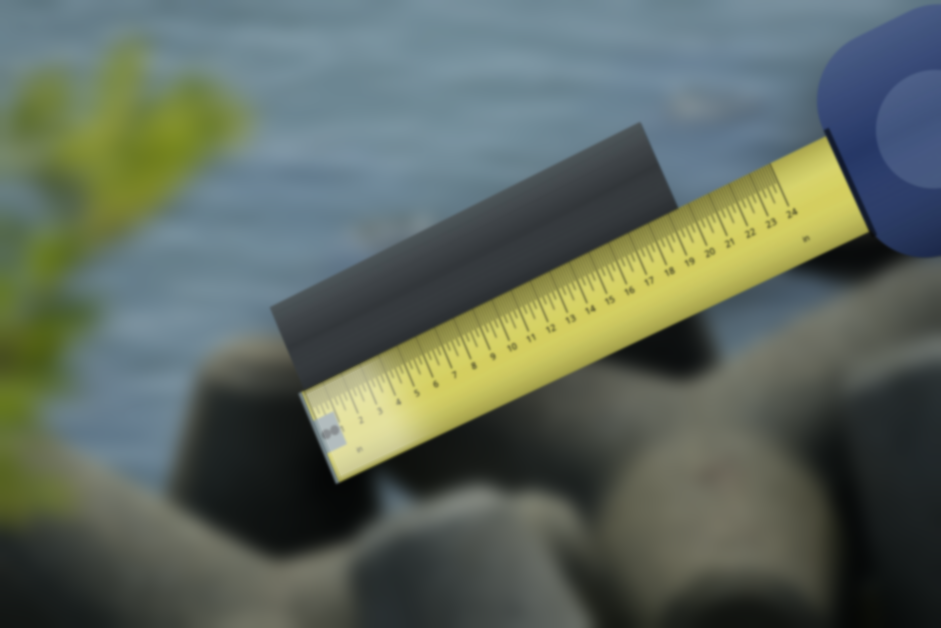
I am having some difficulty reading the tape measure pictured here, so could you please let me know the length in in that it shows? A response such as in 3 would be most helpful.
in 19.5
